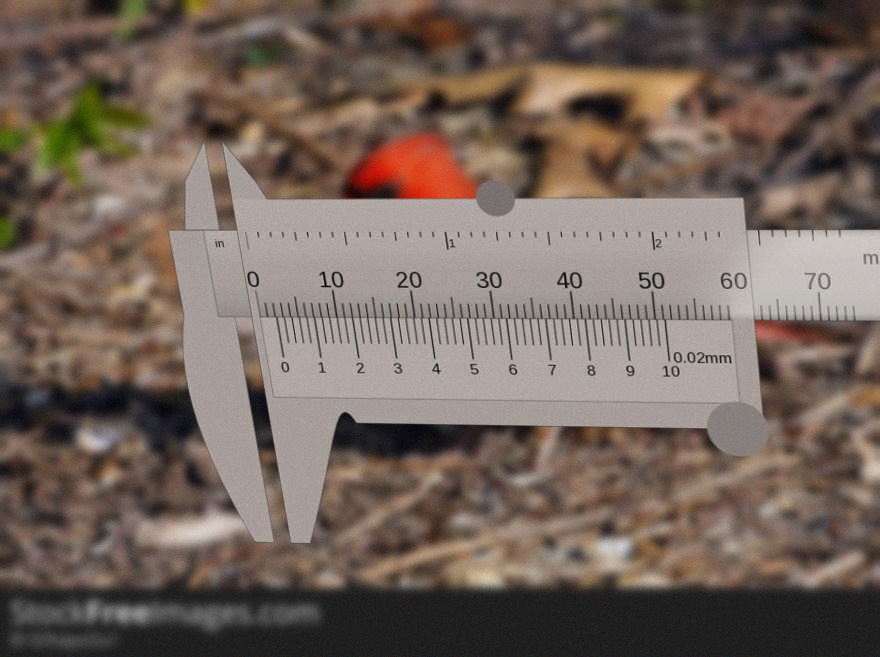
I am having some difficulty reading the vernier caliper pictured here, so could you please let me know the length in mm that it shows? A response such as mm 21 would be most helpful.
mm 2.2
